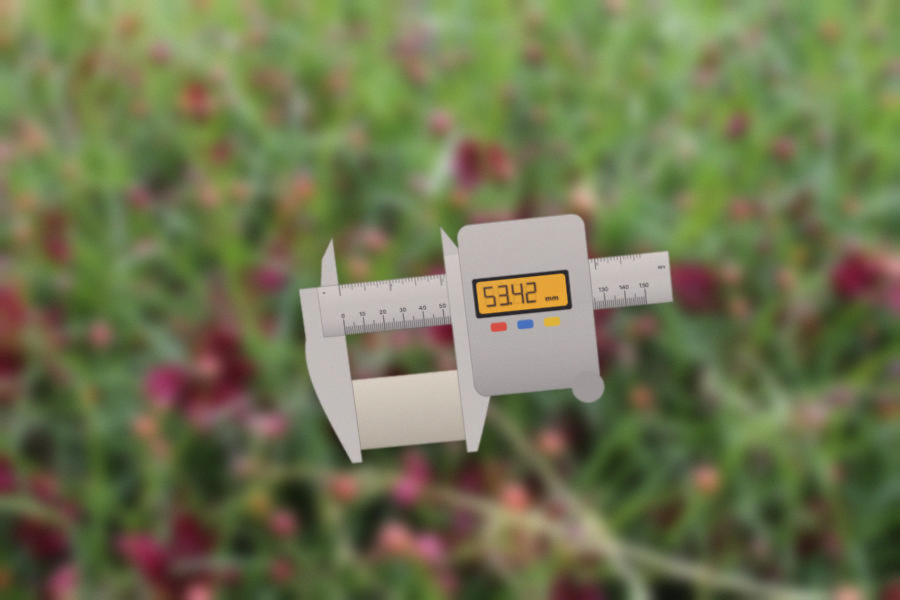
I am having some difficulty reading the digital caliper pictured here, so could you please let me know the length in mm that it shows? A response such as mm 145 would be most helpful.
mm 53.42
